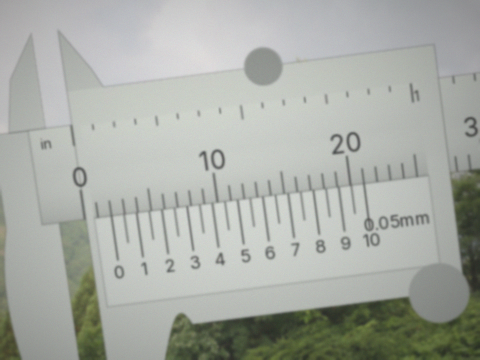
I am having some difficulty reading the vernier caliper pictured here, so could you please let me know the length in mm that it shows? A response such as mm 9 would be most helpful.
mm 2.0
